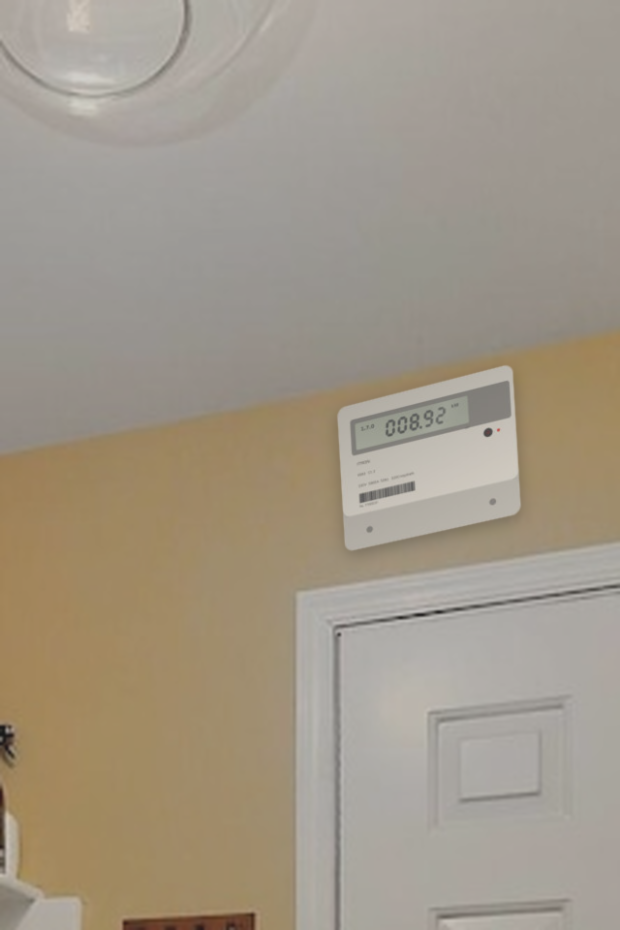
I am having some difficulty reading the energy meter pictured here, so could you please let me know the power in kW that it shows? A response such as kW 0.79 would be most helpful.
kW 8.92
